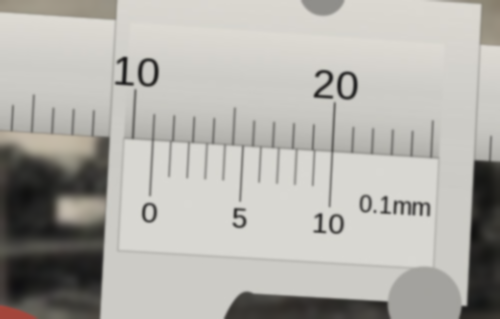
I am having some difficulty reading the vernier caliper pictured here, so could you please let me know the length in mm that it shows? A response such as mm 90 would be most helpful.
mm 11.0
